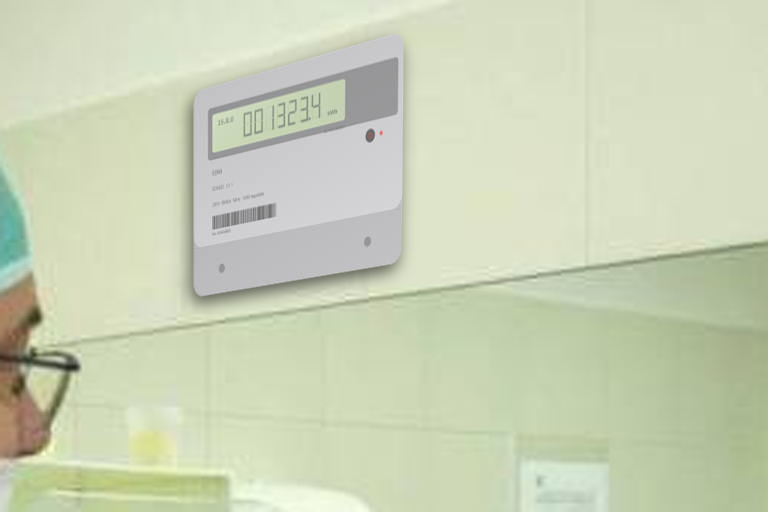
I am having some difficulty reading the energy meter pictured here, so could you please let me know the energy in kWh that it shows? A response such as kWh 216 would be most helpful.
kWh 1323.4
